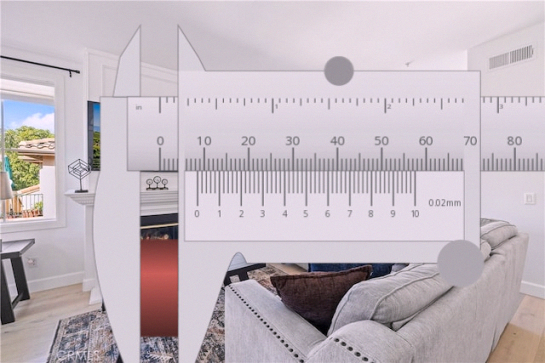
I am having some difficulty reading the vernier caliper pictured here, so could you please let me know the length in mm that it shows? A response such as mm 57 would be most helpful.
mm 8.5
